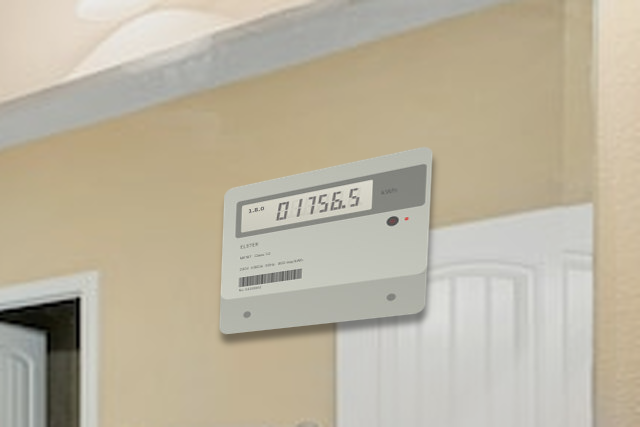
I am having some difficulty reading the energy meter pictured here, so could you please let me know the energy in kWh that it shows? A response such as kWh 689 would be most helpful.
kWh 1756.5
